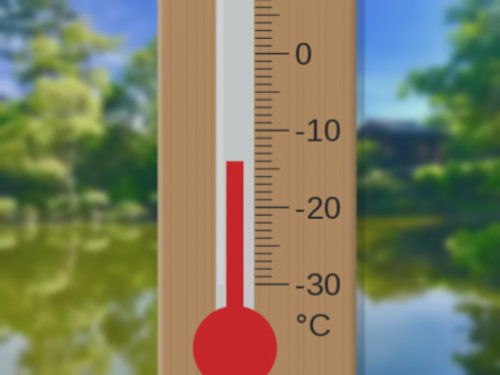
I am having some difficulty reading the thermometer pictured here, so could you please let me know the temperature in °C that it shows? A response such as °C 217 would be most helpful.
°C -14
